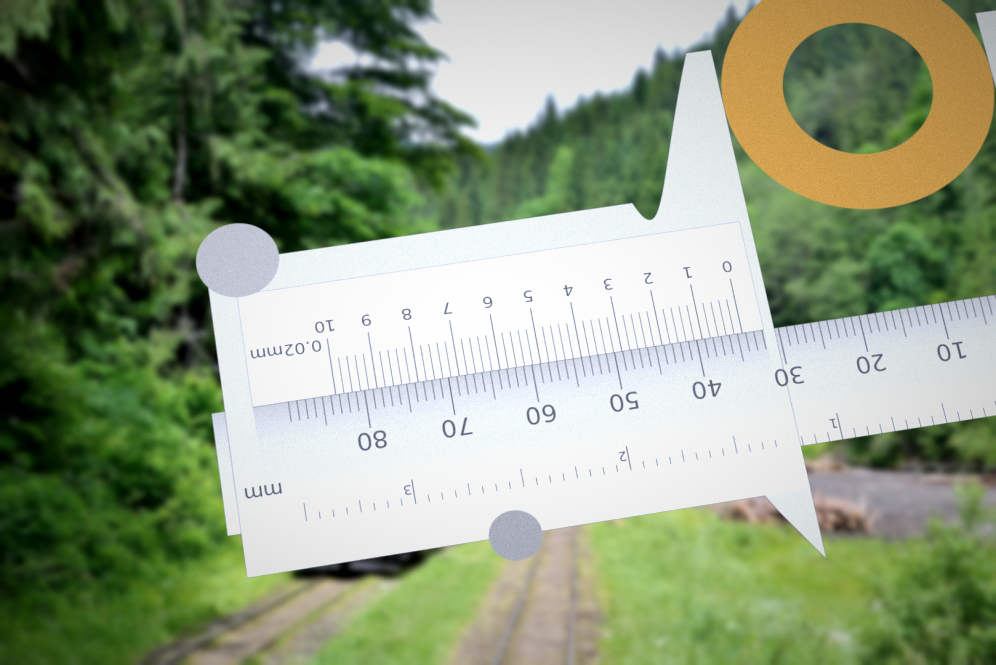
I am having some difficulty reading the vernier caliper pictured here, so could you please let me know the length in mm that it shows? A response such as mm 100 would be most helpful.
mm 34.4
